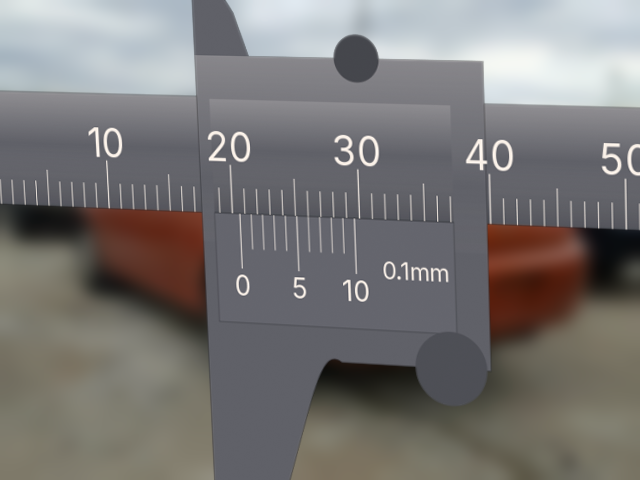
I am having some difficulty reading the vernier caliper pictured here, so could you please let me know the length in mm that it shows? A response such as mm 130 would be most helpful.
mm 20.6
